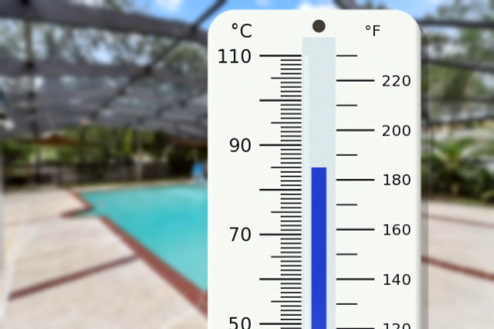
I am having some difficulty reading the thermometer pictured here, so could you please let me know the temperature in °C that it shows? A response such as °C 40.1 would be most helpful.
°C 85
